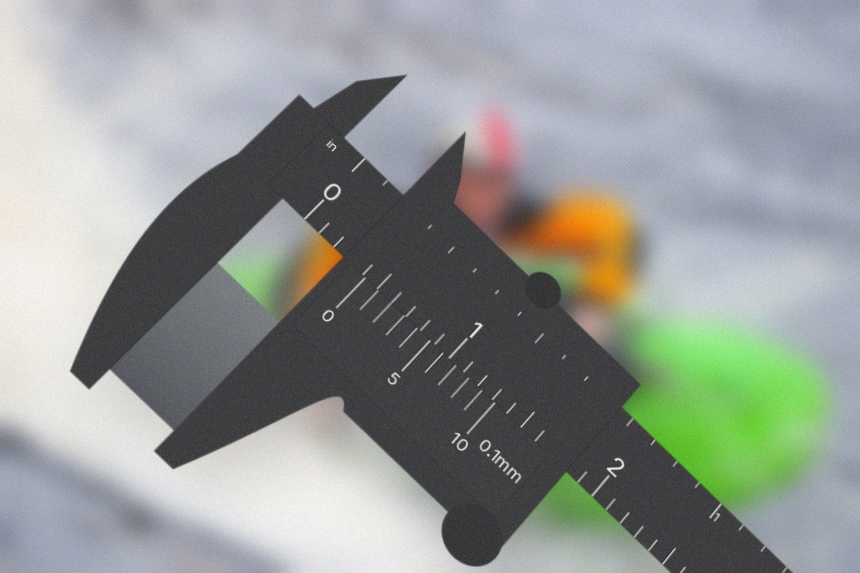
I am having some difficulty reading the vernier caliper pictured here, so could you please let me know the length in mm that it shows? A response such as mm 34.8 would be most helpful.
mm 4.2
